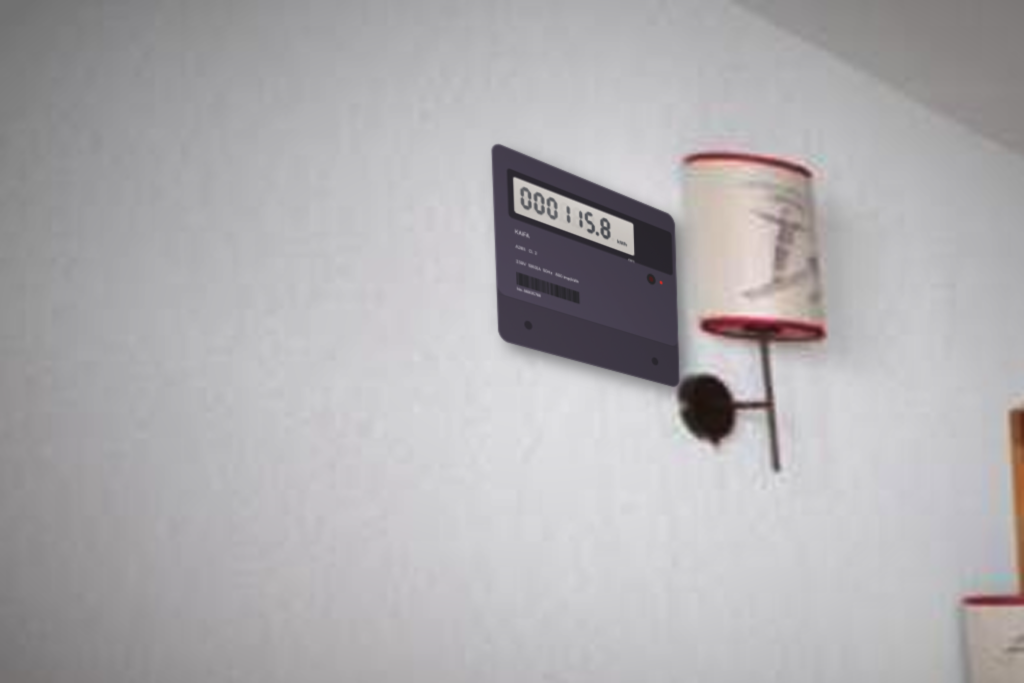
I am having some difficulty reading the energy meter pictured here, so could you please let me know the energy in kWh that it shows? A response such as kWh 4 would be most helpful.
kWh 115.8
